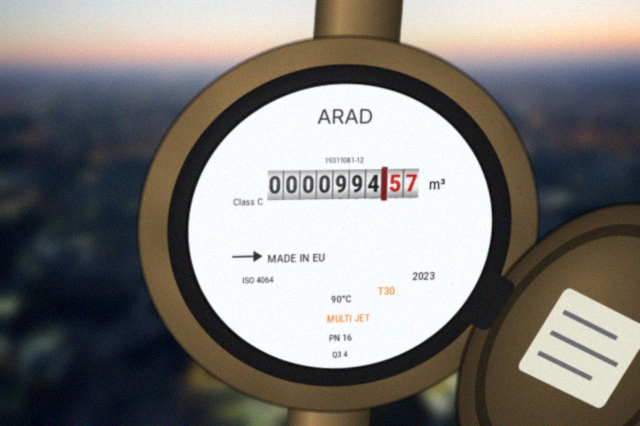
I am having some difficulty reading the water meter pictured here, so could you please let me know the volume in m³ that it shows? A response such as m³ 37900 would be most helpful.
m³ 994.57
